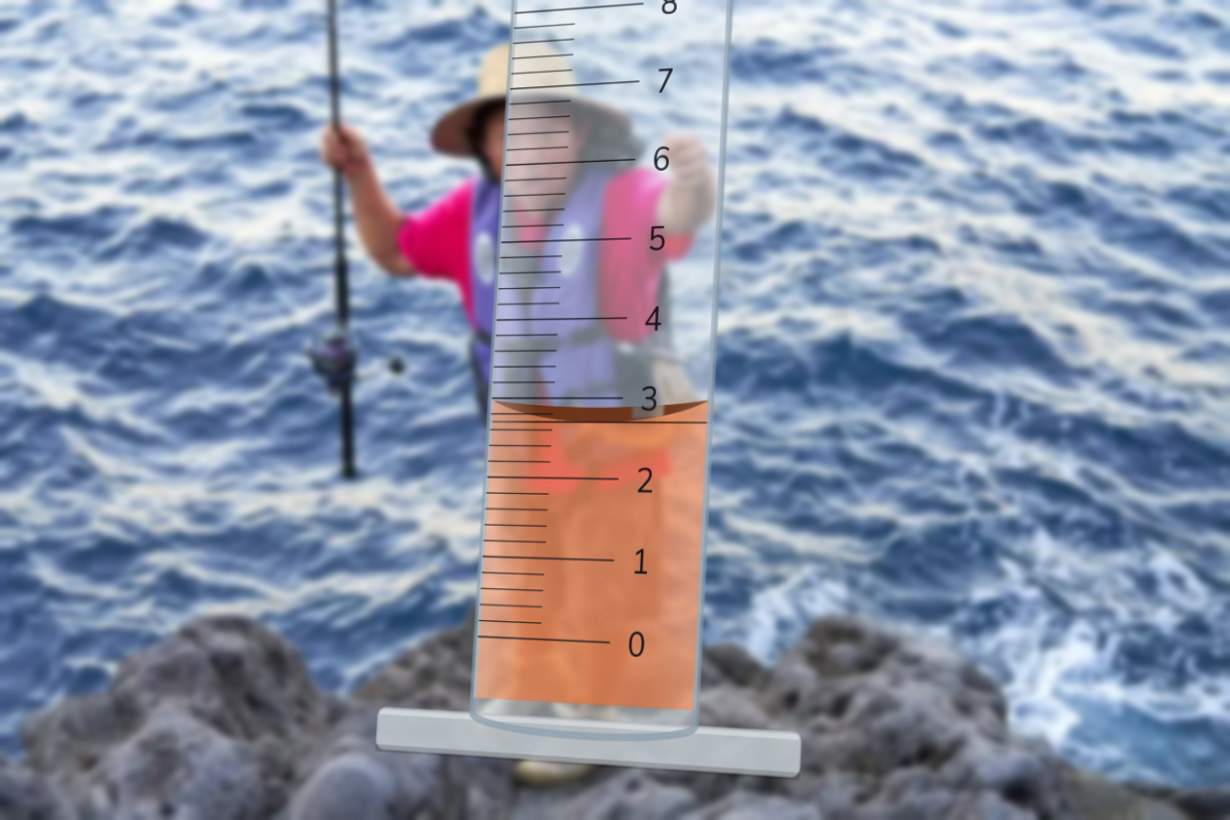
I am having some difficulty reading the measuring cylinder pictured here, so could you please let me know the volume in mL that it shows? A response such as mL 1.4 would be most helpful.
mL 2.7
